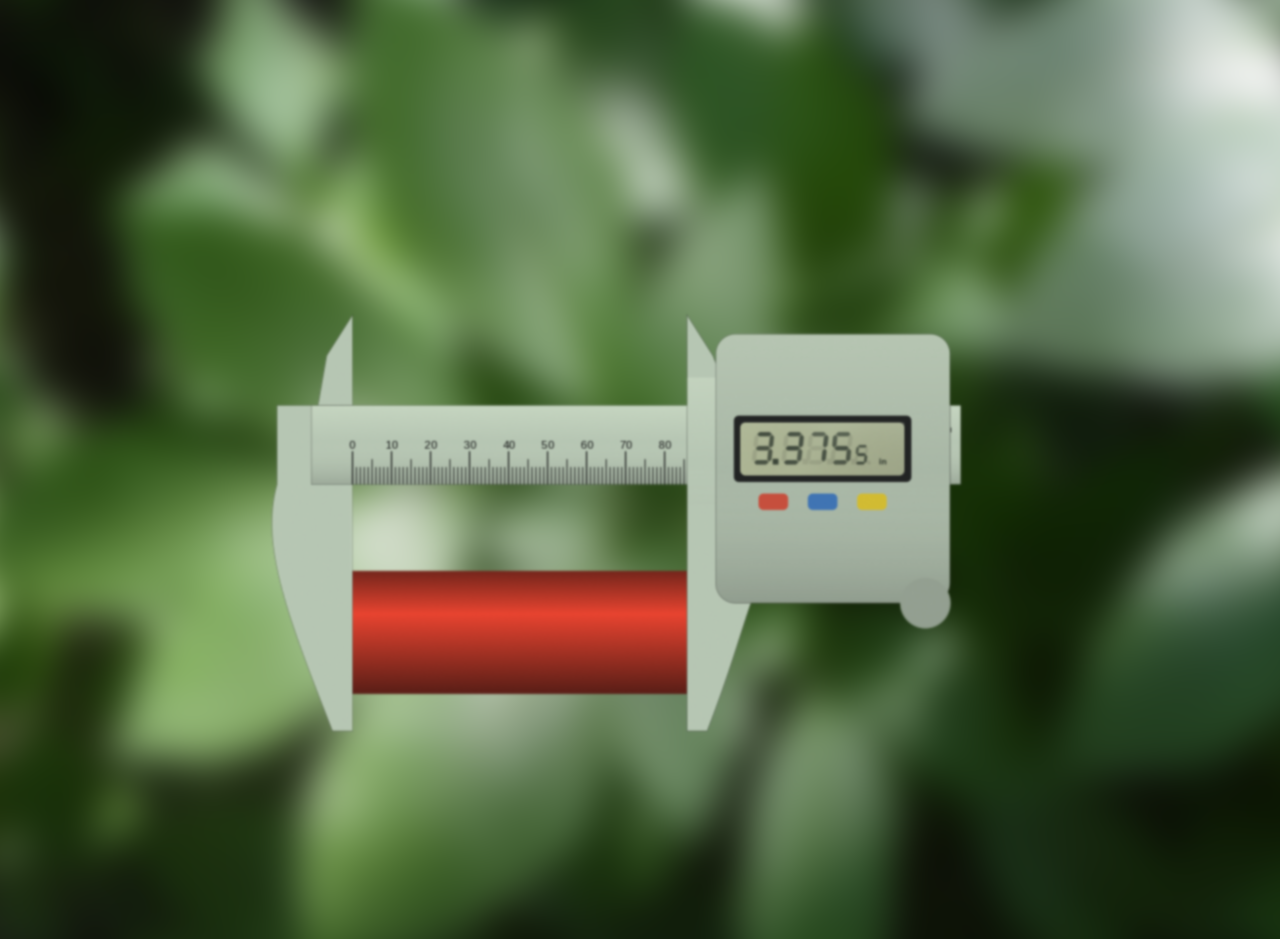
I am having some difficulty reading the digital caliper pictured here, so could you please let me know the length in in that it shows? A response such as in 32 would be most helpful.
in 3.3755
